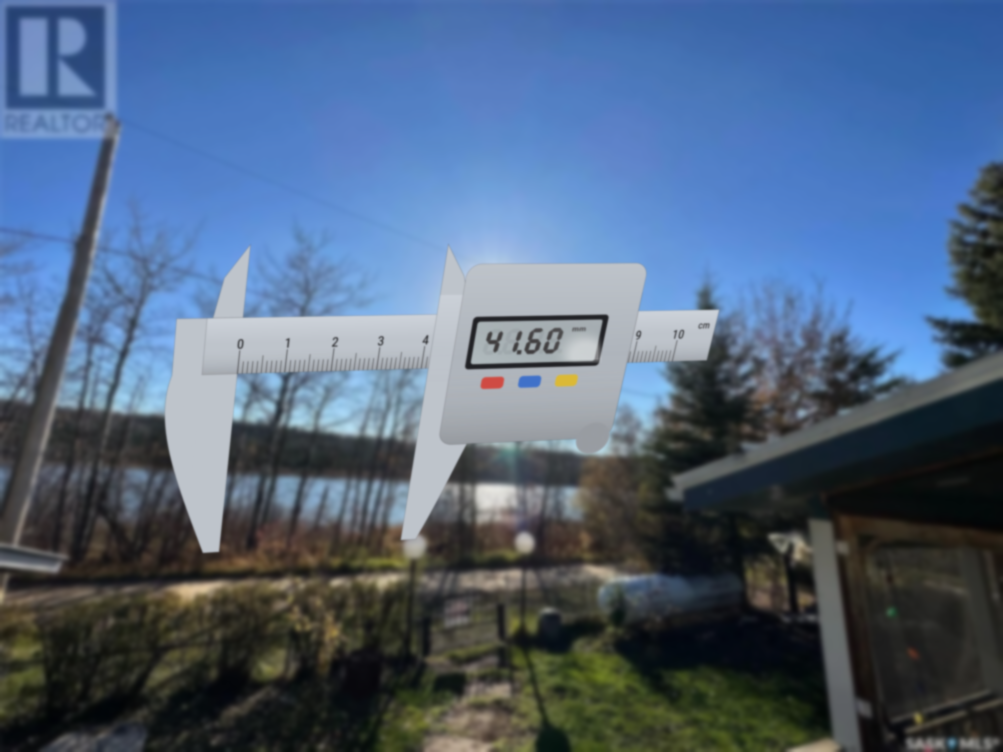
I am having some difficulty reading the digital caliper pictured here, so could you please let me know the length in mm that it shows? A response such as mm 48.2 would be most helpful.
mm 41.60
